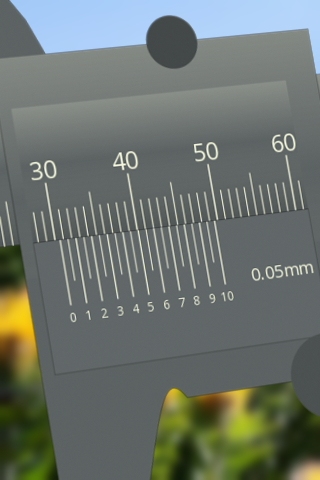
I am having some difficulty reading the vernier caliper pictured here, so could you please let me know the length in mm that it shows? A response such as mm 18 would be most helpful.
mm 30.6
